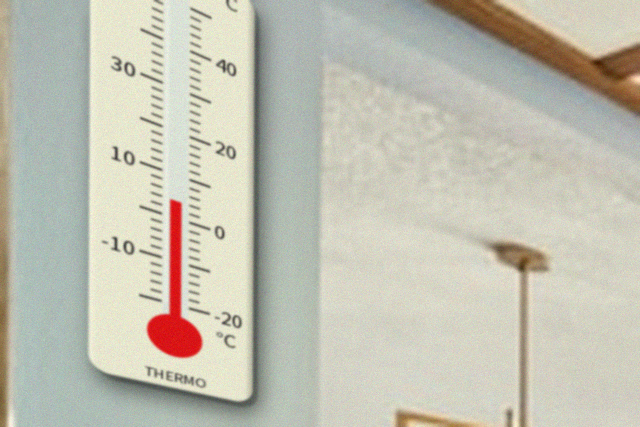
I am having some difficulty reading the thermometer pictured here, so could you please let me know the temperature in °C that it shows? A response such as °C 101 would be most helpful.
°C 4
